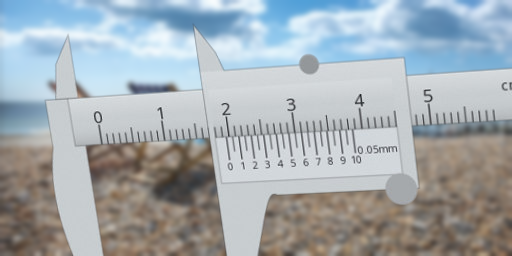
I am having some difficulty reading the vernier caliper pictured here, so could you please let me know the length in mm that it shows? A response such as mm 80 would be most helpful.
mm 19.6
